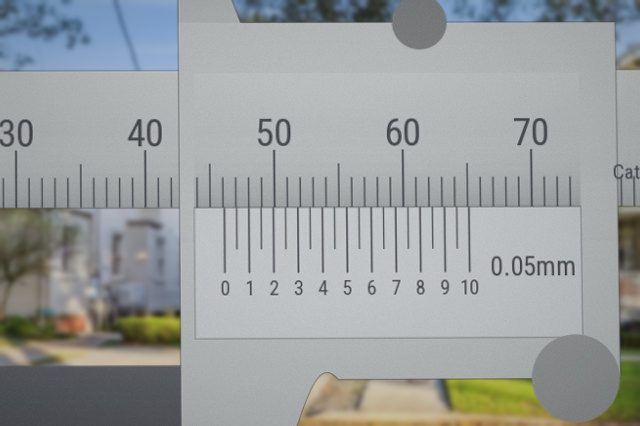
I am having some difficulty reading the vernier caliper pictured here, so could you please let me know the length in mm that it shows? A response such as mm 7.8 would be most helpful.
mm 46.1
